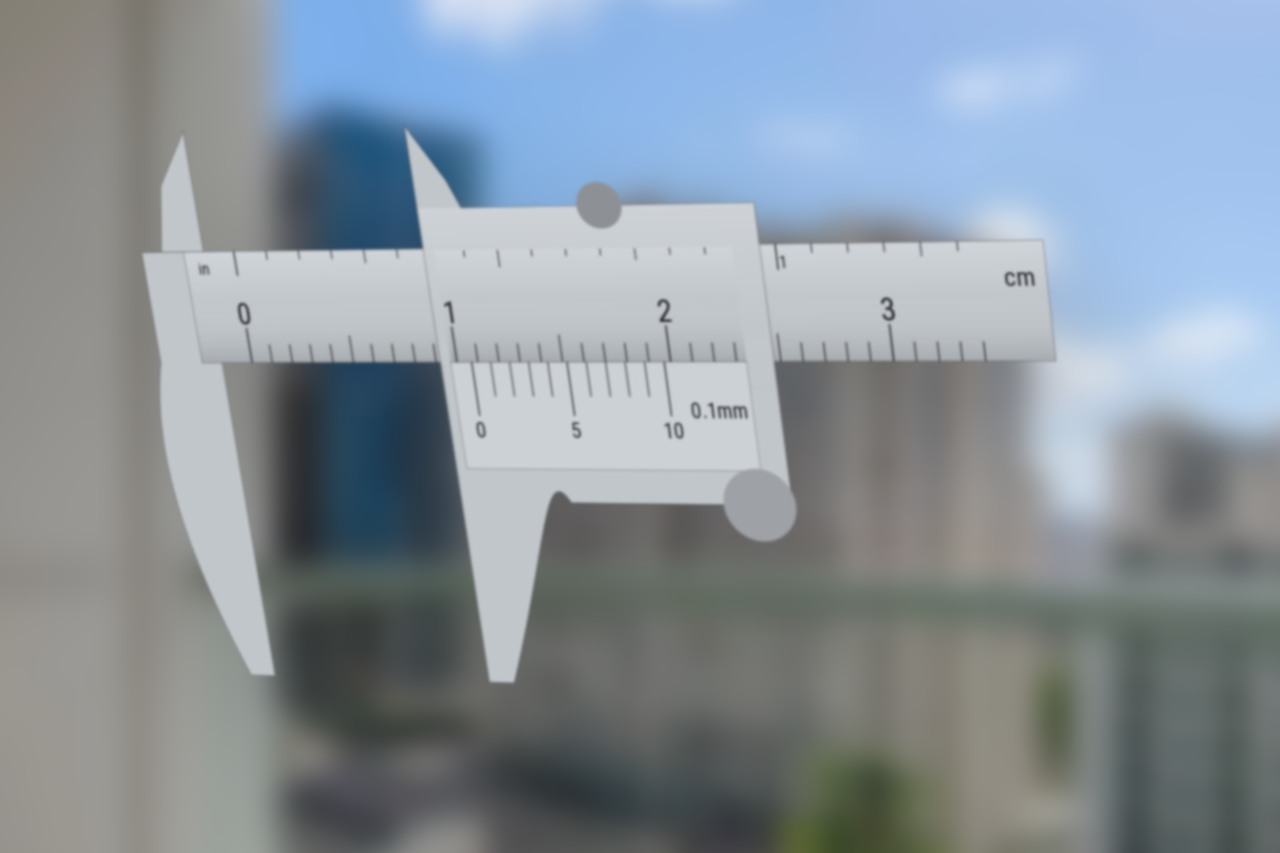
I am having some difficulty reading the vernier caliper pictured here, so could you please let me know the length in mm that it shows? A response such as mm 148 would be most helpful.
mm 10.7
